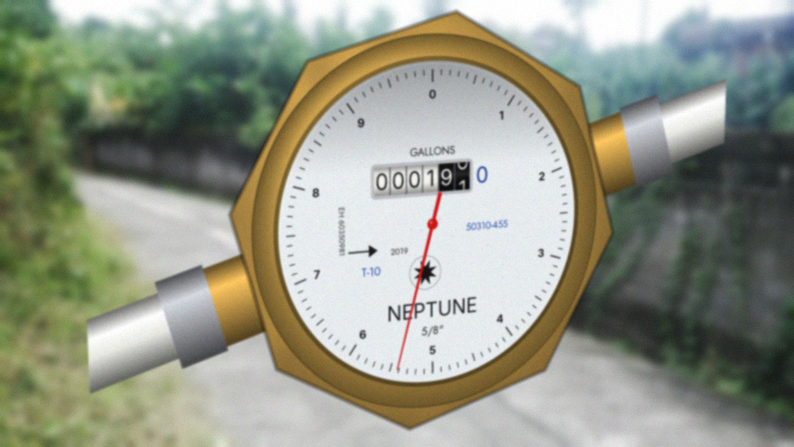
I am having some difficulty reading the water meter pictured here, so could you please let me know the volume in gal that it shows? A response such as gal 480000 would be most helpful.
gal 1905.4
